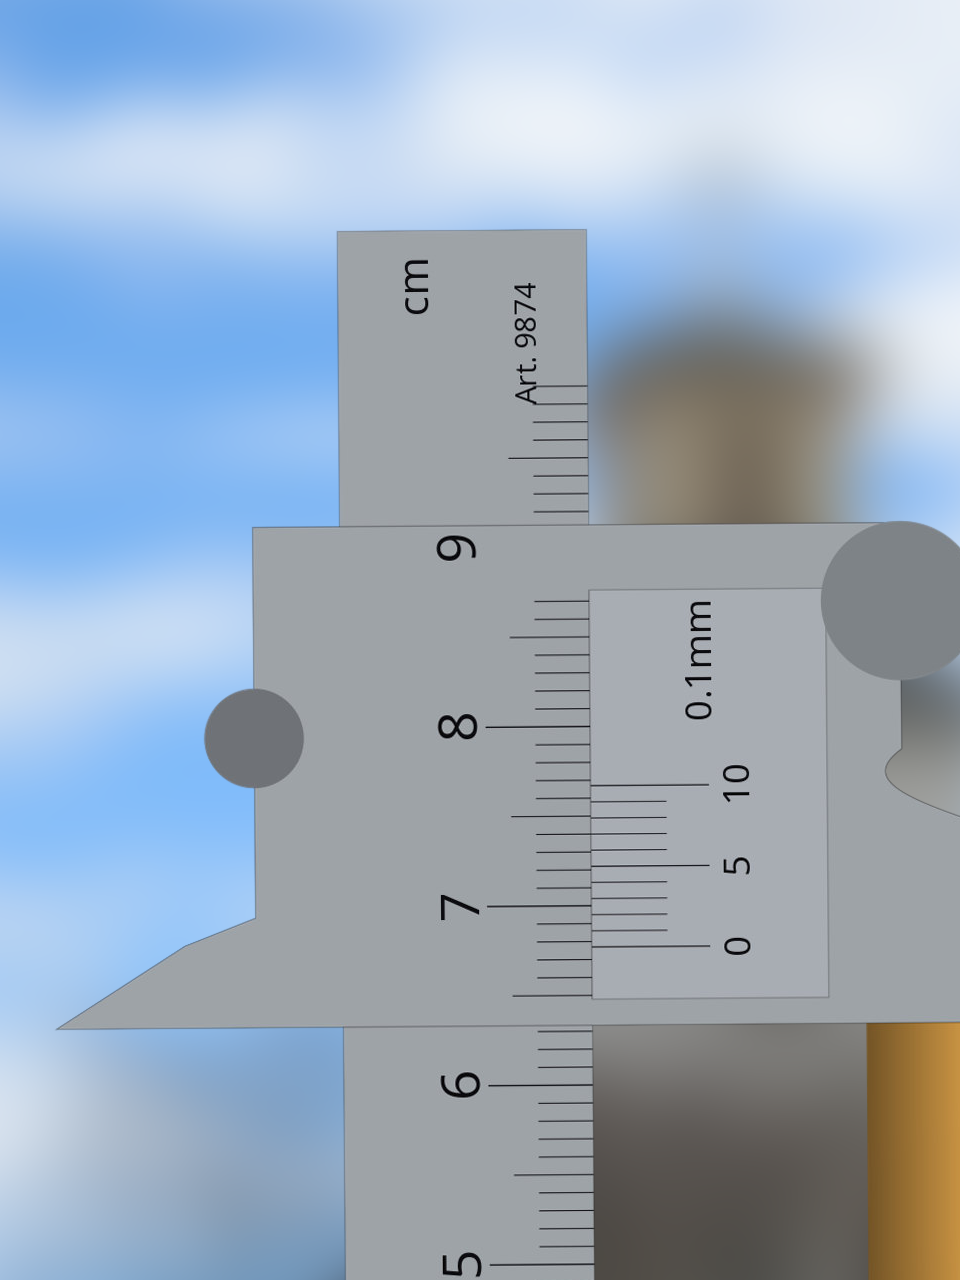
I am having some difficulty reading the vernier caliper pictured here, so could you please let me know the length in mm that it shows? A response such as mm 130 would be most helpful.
mm 67.7
